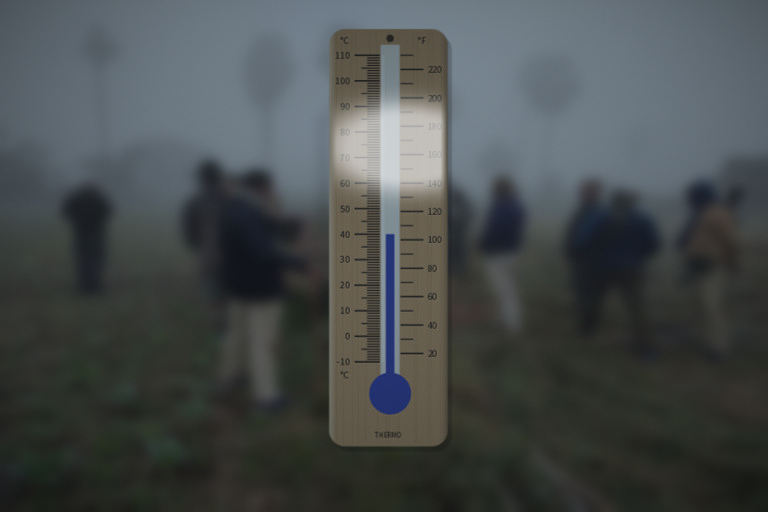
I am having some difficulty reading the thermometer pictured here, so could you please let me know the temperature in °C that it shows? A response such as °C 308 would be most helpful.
°C 40
